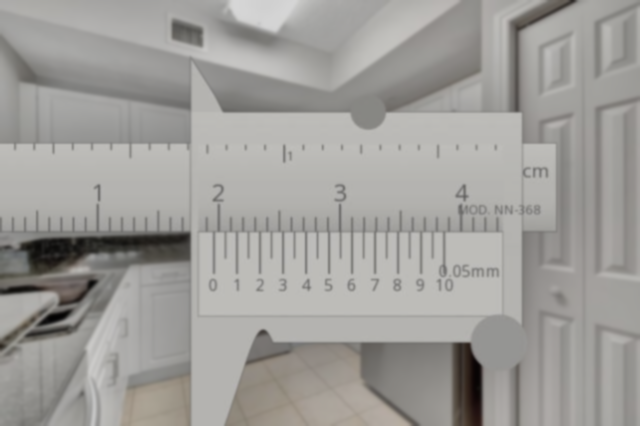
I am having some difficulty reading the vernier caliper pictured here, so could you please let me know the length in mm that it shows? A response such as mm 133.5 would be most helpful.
mm 19.6
